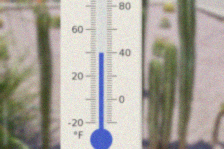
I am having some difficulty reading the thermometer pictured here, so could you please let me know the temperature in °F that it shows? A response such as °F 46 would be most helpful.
°F 40
